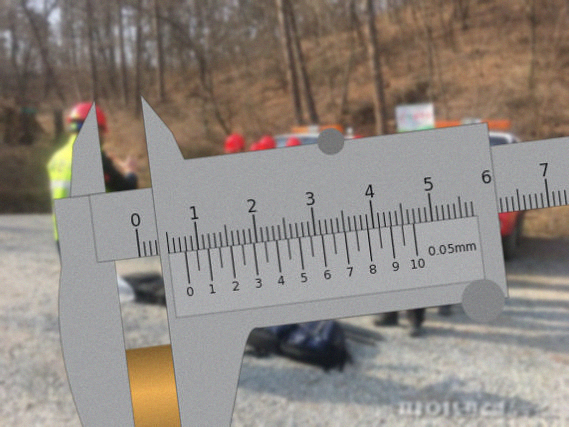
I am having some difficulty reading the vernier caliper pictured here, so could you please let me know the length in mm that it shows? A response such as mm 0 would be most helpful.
mm 7.8
